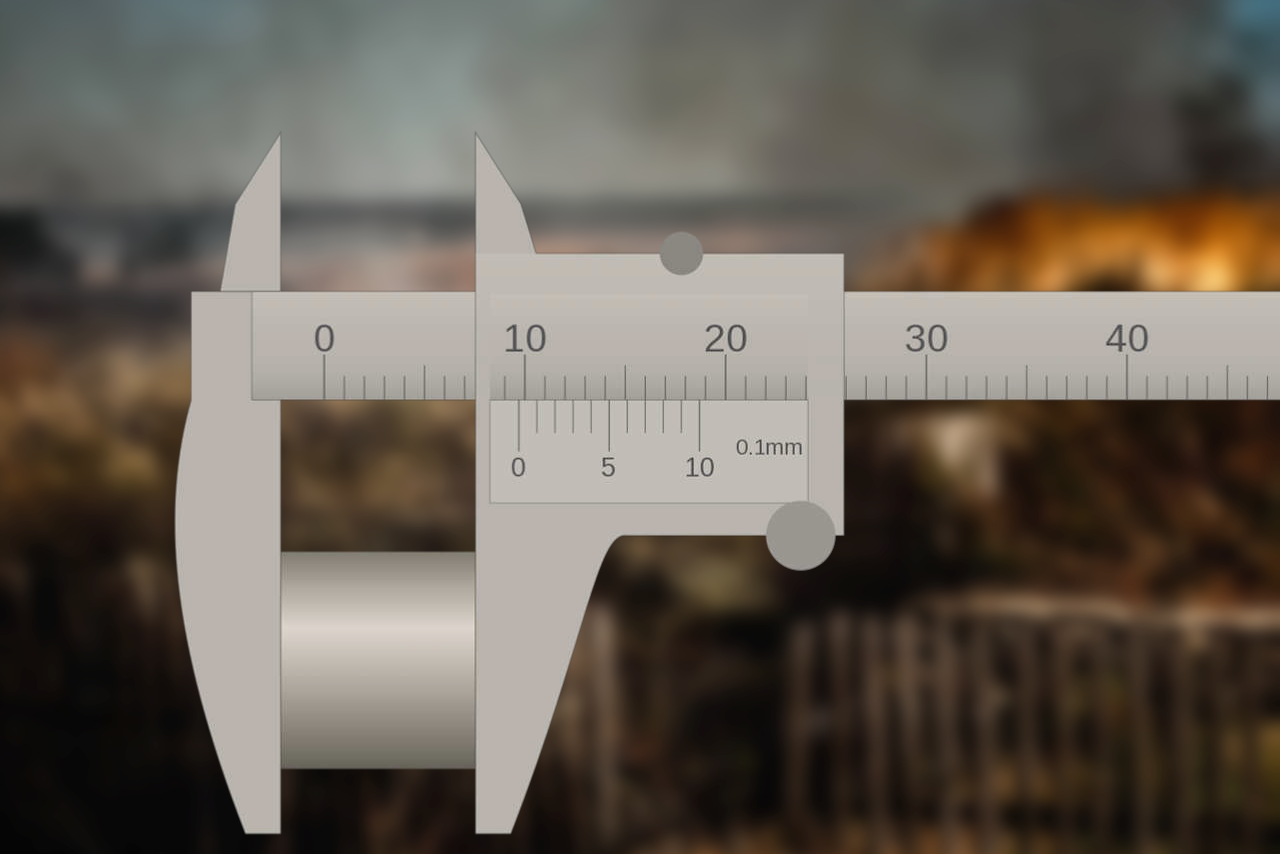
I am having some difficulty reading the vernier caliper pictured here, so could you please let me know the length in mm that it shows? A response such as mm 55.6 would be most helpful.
mm 9.7
